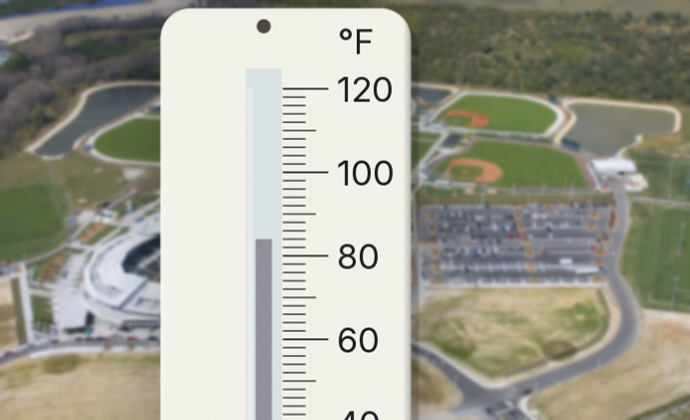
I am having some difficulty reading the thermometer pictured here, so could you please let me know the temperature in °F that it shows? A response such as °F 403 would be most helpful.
°F 84
